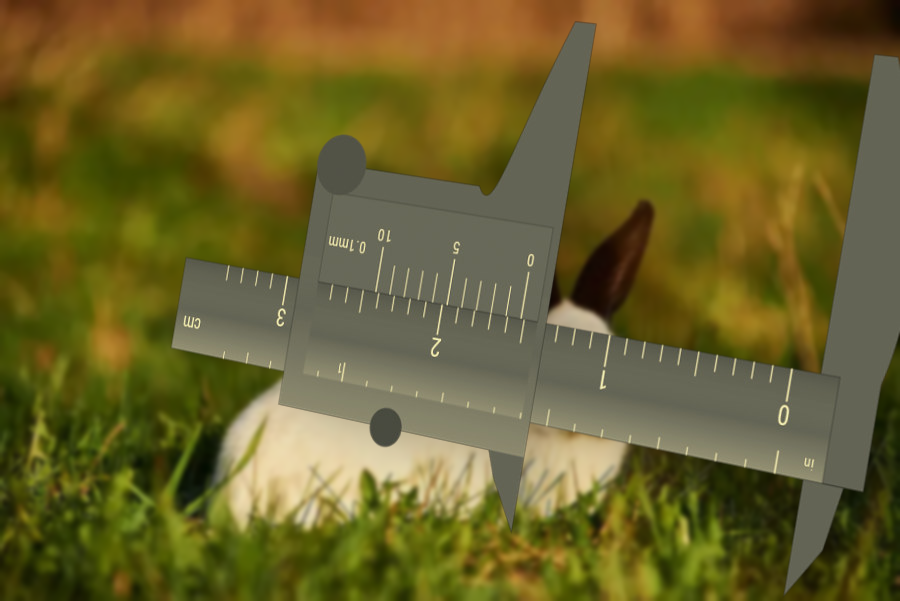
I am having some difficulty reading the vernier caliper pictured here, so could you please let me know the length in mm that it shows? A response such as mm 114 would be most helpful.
mm 15.2
